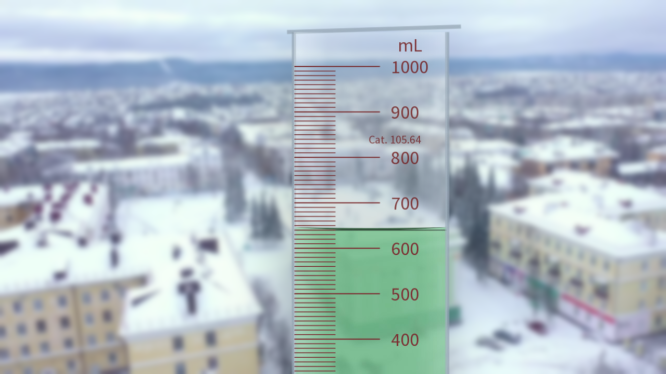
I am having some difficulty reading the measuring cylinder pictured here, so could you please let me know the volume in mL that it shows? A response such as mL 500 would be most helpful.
mL 640
